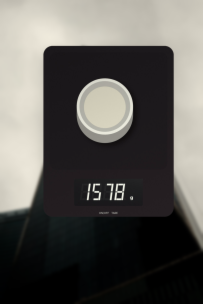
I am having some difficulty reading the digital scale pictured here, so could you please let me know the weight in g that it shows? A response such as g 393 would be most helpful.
g 1578
